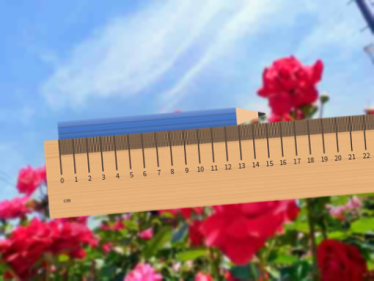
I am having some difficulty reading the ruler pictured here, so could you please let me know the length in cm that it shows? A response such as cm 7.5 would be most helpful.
cm 15
